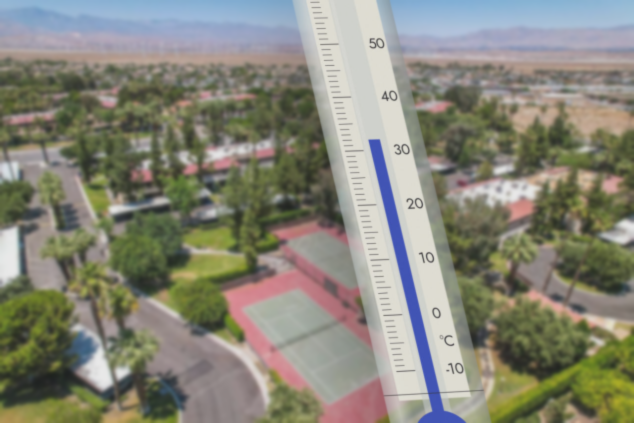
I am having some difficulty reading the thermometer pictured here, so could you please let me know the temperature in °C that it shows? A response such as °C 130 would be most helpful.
°C 32
